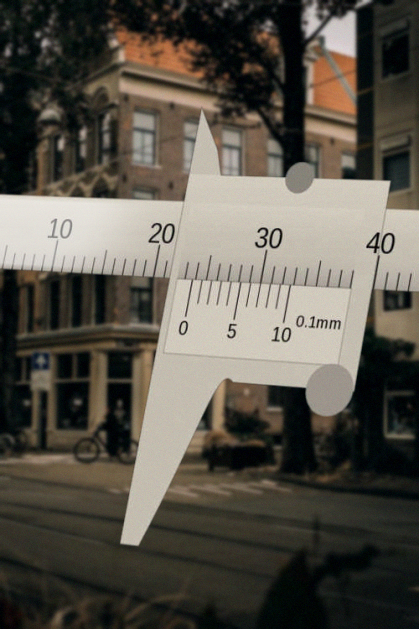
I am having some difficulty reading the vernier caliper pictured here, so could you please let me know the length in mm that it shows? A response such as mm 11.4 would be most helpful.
mm 23.7
